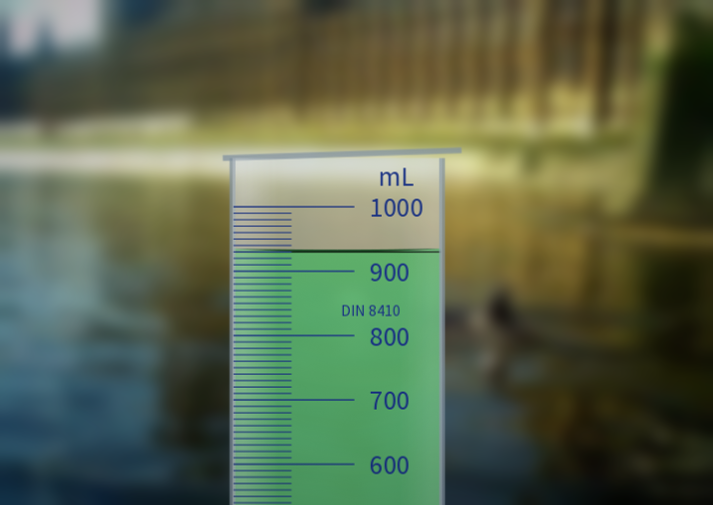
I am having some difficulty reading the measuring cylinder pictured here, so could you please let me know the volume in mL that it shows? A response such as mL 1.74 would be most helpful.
mL 930
